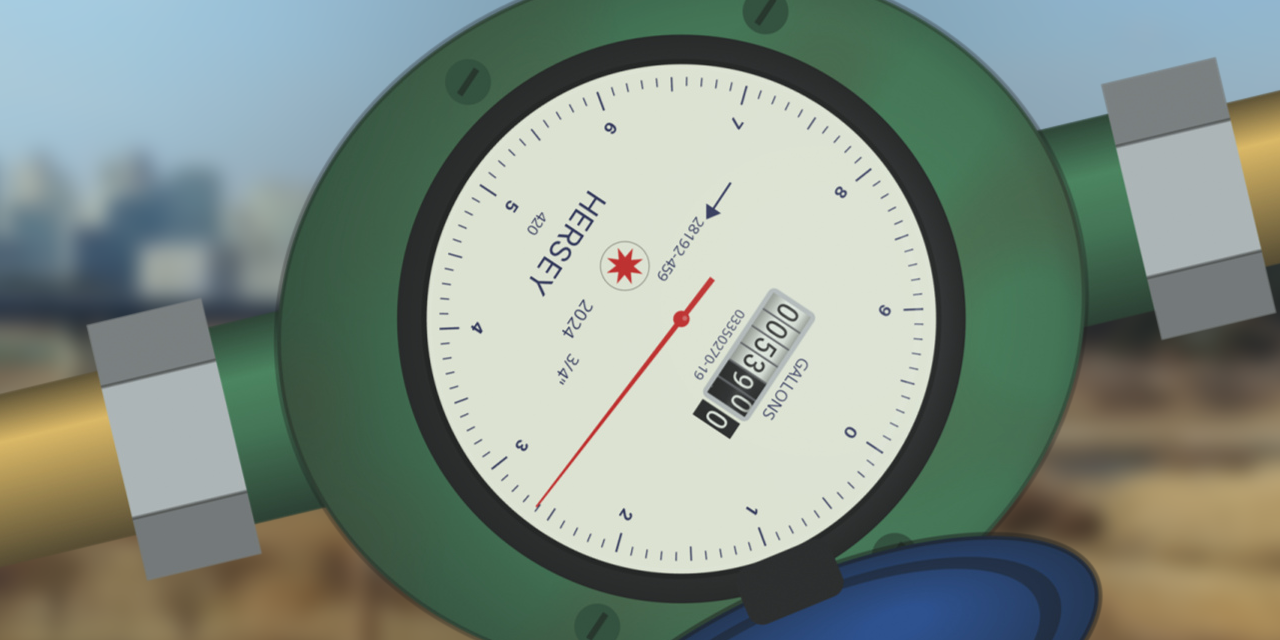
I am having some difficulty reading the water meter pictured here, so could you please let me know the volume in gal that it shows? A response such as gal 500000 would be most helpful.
gal 53902.6
